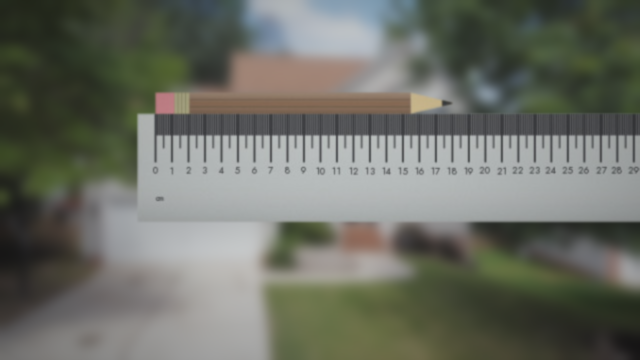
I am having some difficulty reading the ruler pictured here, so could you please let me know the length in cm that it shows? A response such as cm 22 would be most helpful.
cm 18
